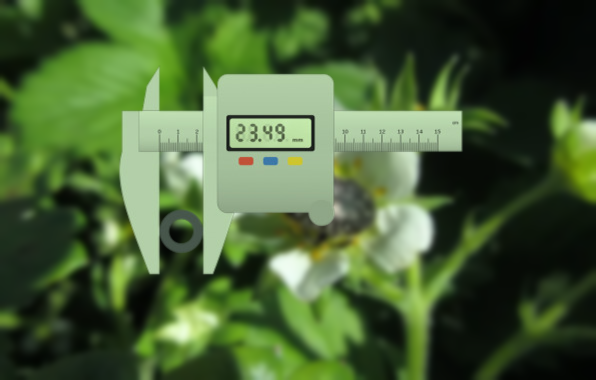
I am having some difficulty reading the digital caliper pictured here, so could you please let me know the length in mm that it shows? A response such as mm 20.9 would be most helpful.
mm 23.49
